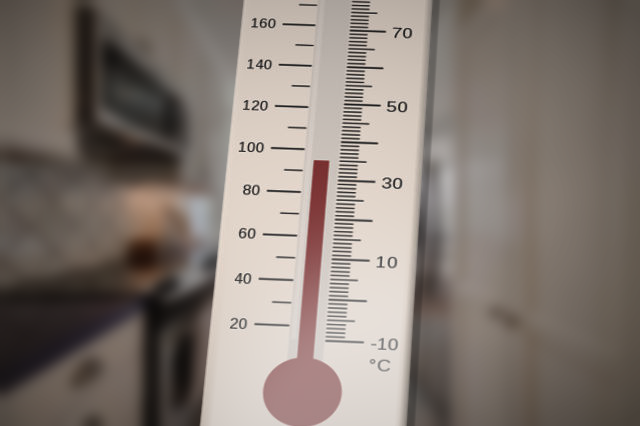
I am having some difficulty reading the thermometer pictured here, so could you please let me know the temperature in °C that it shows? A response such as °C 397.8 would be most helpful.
°C 35
